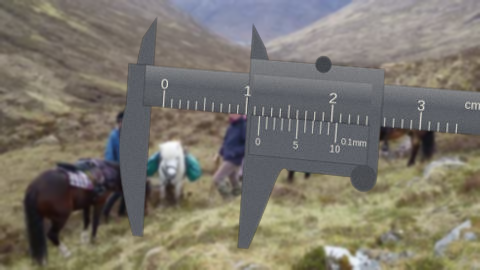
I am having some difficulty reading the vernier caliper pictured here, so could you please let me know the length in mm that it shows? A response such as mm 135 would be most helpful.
mm 11.6
